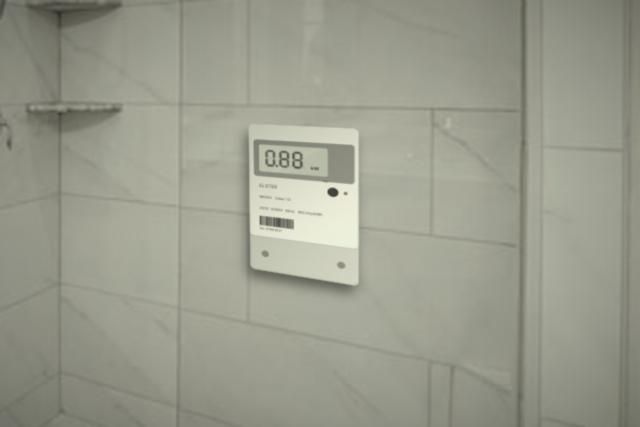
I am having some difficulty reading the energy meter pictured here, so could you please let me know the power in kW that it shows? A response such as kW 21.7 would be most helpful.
kW 0.88
